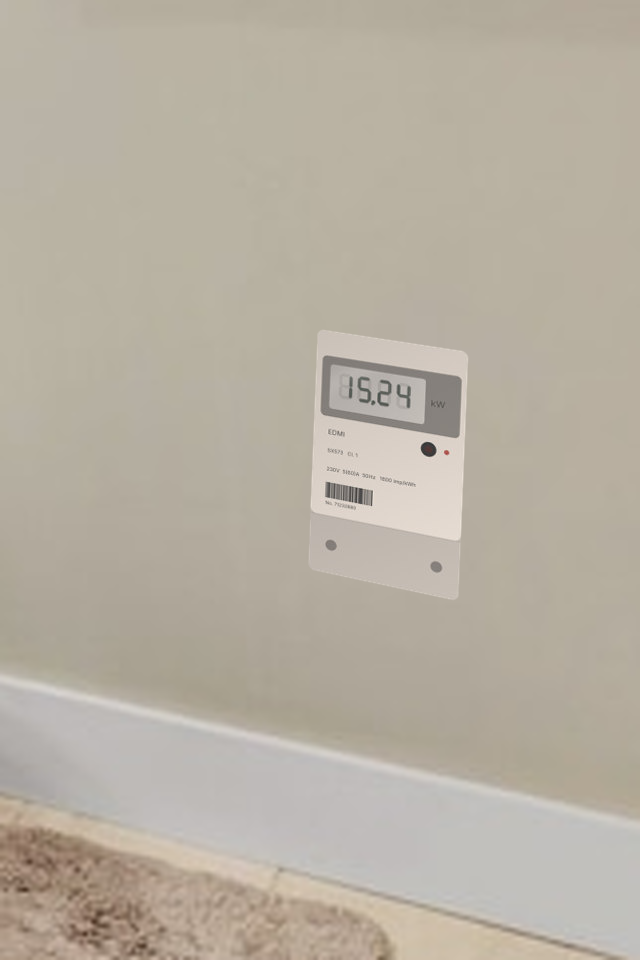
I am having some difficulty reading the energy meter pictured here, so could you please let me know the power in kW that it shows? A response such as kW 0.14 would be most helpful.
kW 15.24
